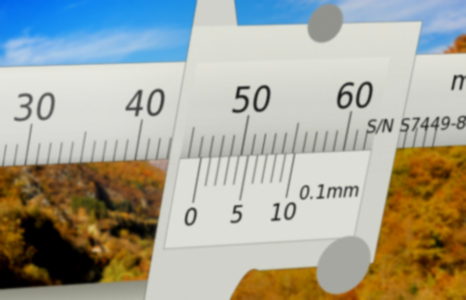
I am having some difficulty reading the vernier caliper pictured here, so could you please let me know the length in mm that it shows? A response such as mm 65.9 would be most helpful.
mm 46.2
